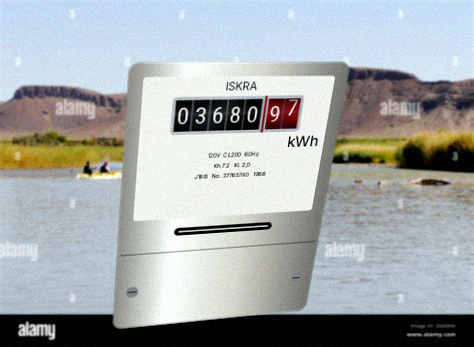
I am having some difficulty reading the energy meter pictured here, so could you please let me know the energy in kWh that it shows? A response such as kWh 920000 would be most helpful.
kWh 3680.97
